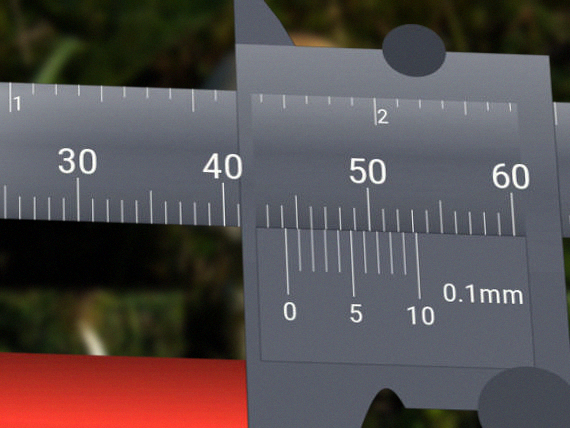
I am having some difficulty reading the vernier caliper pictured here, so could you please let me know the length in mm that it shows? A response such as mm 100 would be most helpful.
mm 44.2
